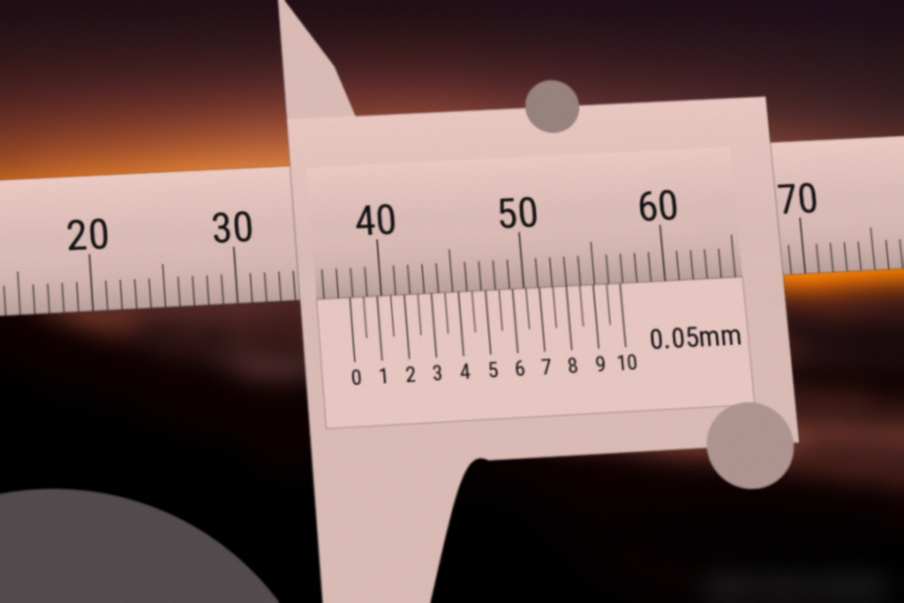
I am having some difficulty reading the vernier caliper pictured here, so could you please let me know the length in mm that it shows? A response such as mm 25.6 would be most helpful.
mm 37.8
